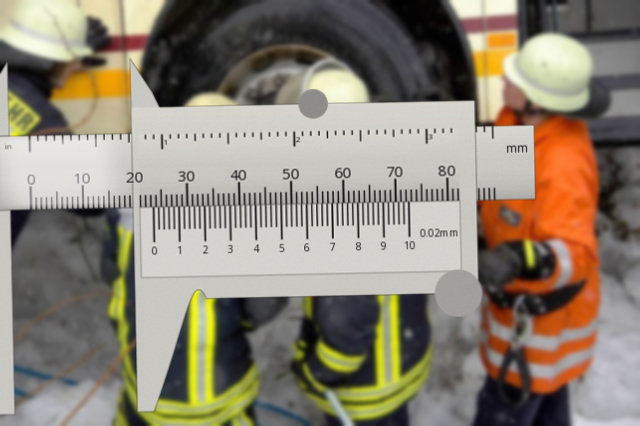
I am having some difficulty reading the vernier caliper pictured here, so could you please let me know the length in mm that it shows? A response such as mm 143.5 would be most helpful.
mm 23.5
